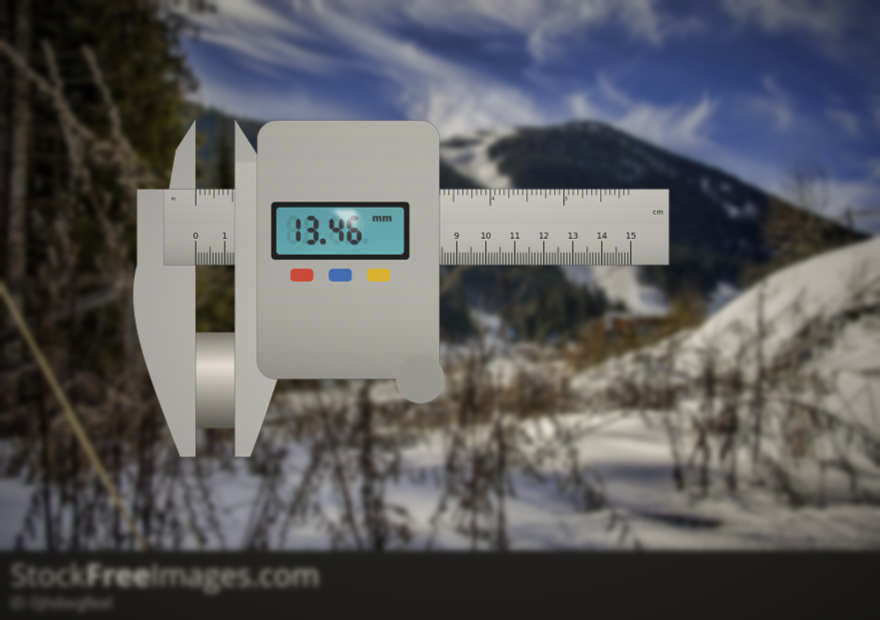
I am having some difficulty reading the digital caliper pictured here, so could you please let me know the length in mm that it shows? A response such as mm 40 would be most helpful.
mm 13.46
